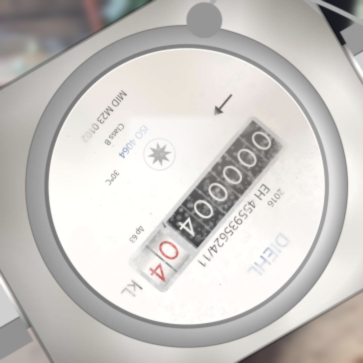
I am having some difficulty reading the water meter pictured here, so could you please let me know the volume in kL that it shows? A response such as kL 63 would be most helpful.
kL 4.04
